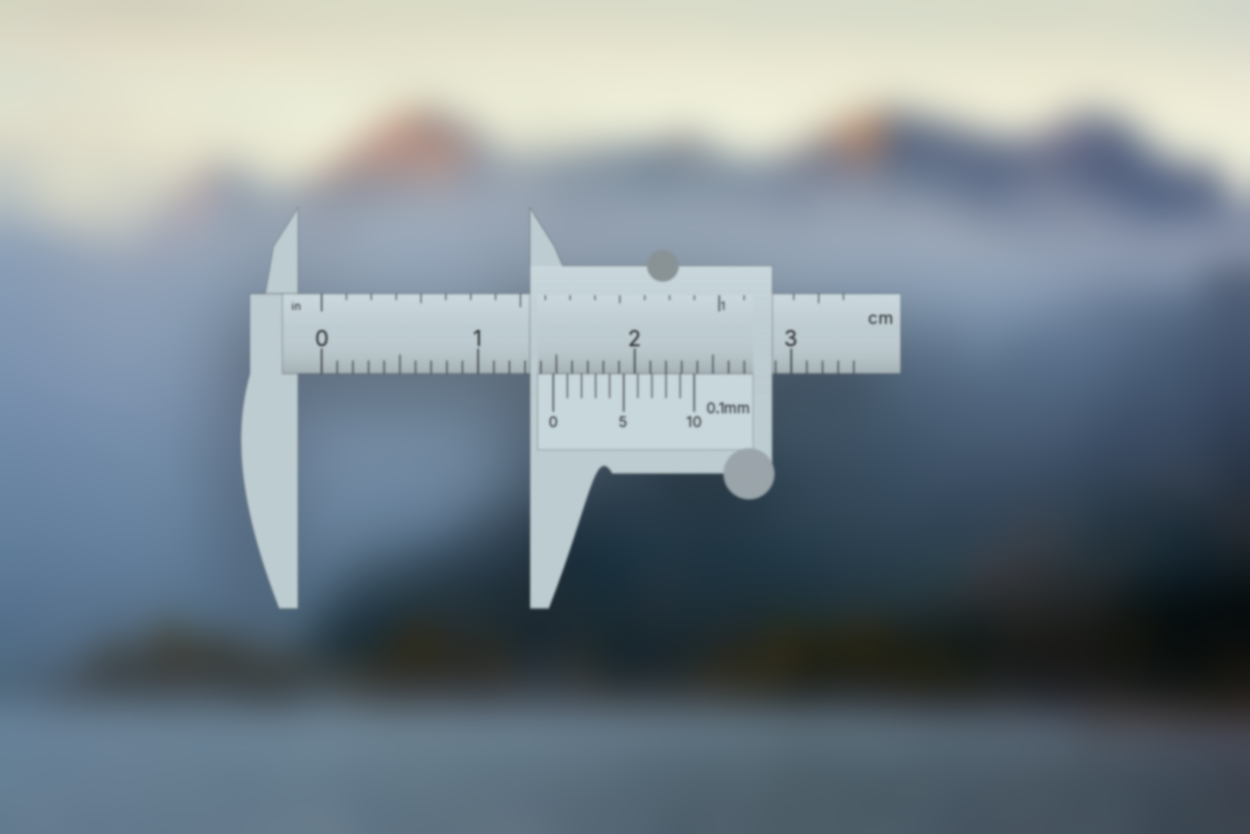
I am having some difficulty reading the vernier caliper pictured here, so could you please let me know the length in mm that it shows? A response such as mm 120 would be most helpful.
mm 14.8
